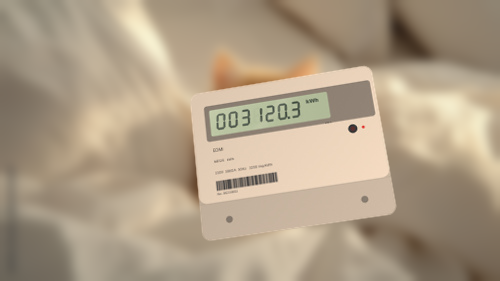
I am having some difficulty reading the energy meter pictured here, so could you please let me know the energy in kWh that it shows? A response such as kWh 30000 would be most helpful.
kWh 3120.3
